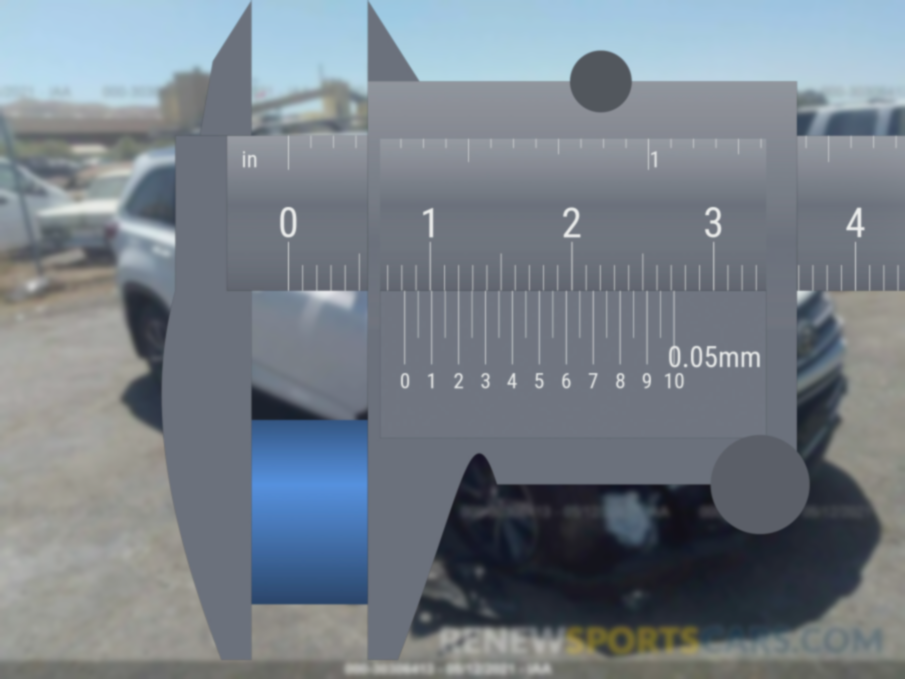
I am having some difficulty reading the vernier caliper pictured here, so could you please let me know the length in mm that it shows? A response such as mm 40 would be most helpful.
mm 8.2
